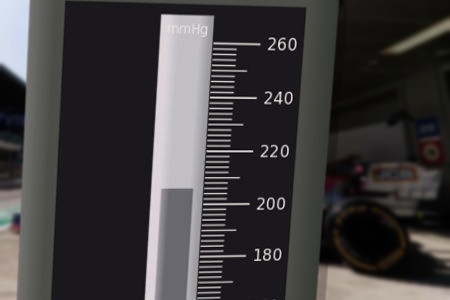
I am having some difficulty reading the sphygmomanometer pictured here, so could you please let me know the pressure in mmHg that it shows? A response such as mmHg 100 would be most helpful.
mmHg 206
